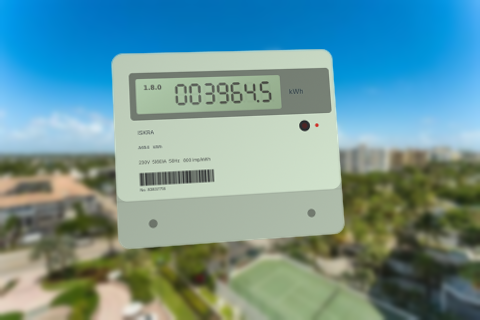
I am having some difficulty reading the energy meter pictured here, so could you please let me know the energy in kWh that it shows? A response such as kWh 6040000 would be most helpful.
kWh 3964.5
